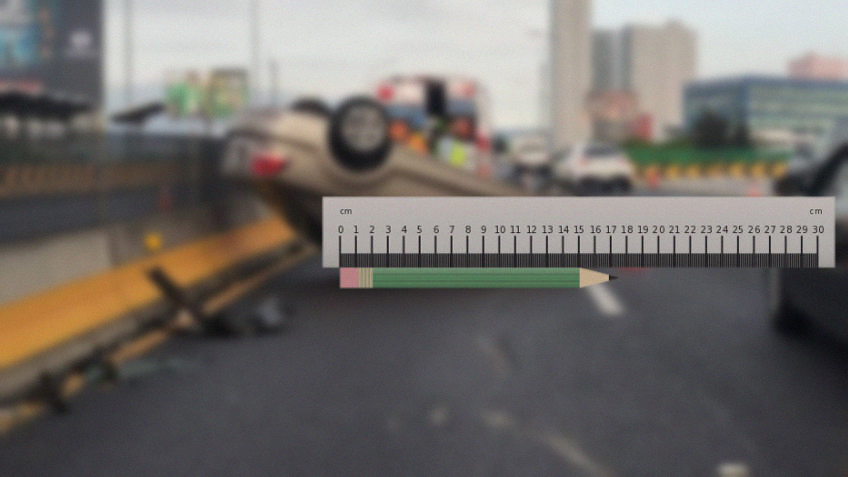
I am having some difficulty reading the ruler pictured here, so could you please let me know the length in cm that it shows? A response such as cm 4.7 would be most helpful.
cm 17.5
